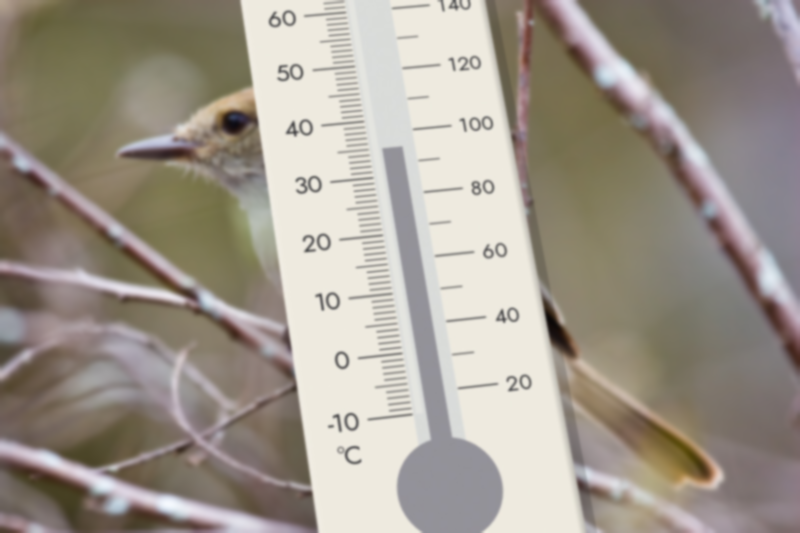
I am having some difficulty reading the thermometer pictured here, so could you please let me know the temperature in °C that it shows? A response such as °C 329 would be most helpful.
°C 35
